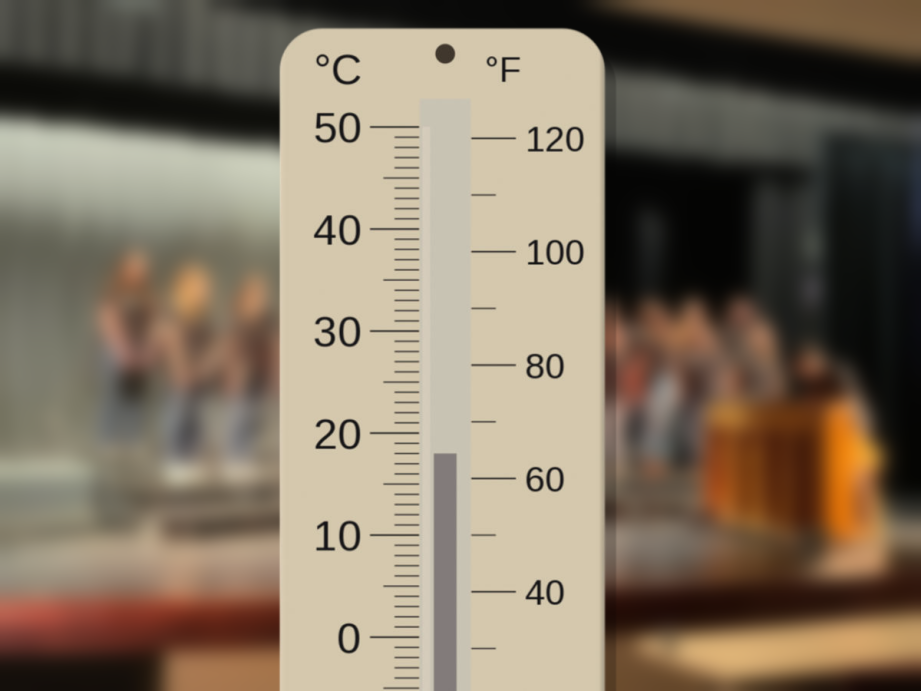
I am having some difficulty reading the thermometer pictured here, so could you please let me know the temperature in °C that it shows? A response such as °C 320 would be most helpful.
°C 18
